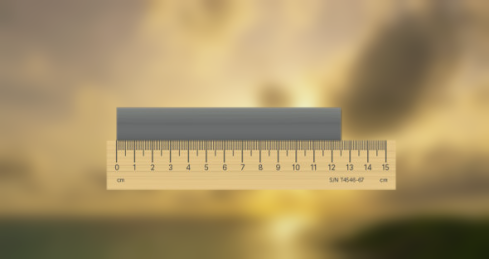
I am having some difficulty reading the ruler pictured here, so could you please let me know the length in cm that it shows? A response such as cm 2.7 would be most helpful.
cm 12.5
